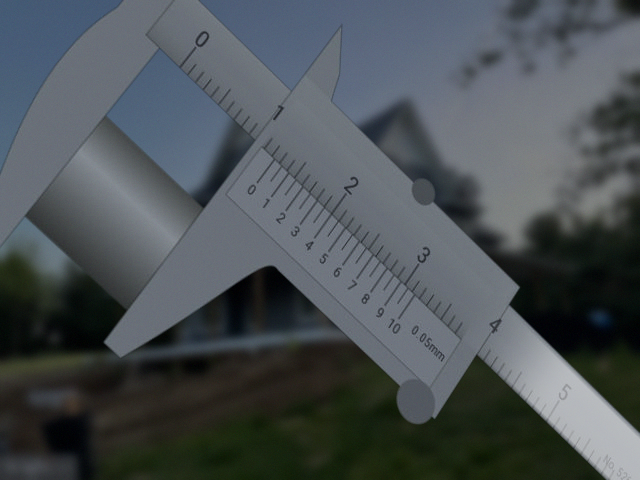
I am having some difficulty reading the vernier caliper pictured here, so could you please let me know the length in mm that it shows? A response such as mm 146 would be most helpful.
mm 12.4
